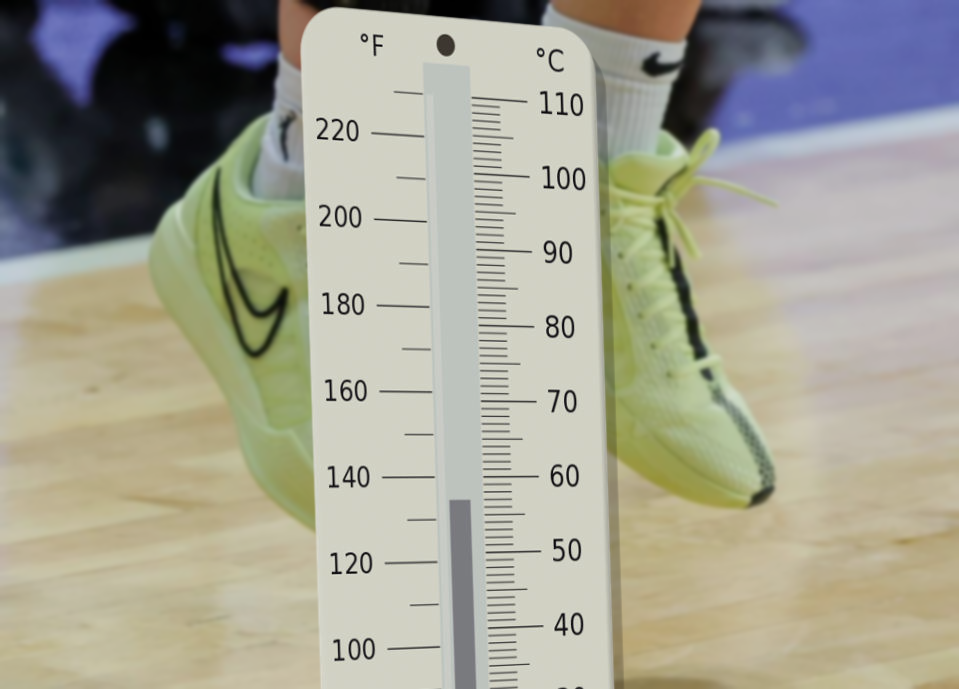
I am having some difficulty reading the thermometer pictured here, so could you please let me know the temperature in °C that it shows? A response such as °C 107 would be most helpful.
°C 57
